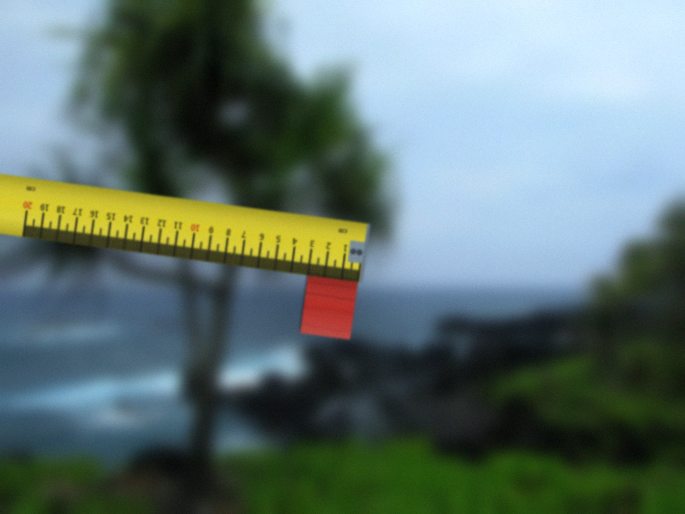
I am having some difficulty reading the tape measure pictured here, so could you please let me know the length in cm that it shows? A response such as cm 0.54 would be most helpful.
cm 3
